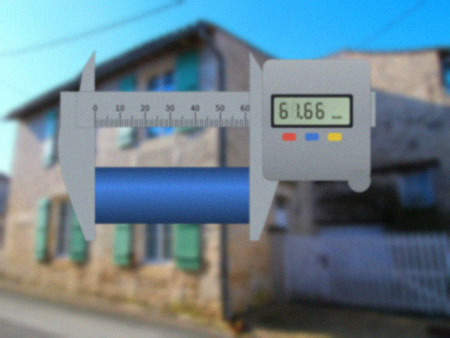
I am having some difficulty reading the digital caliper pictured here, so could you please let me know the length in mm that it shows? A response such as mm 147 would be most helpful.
mm 61.66
